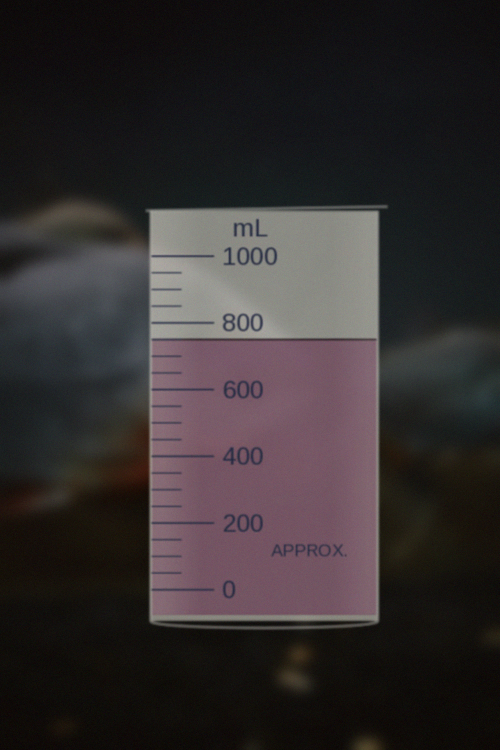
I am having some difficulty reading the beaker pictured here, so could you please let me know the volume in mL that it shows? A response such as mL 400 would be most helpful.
mL 750
